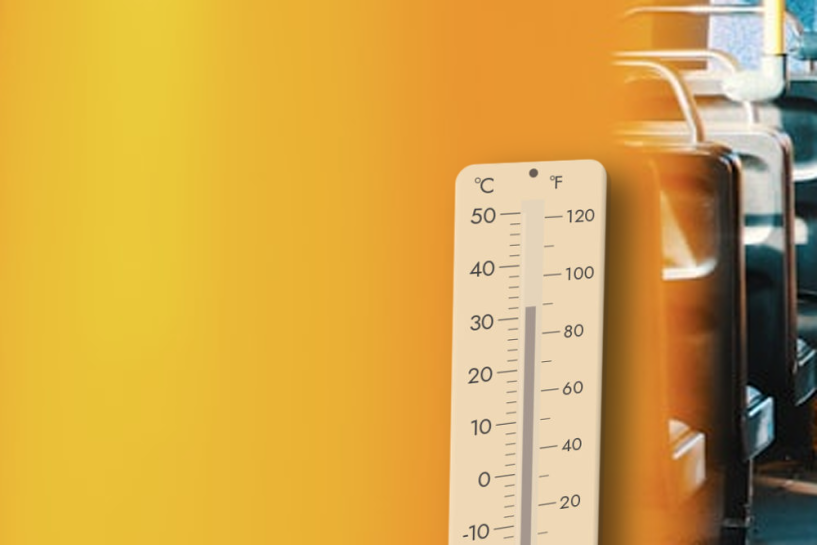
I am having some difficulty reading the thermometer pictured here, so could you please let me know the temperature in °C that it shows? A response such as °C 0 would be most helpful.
°C 32
